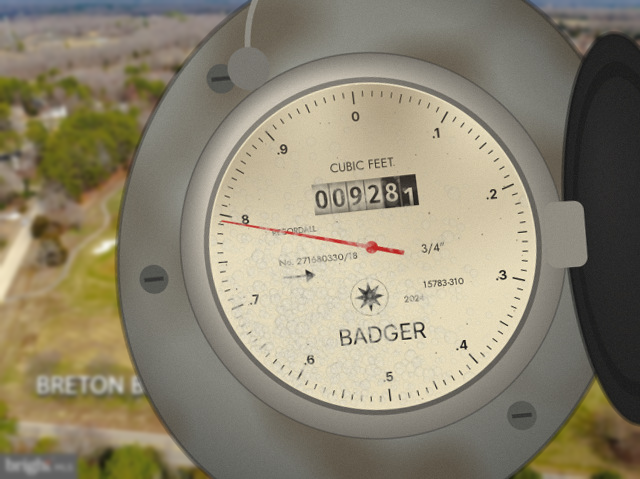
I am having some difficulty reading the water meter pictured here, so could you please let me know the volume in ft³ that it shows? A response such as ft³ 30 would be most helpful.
ft³ 9280.79
